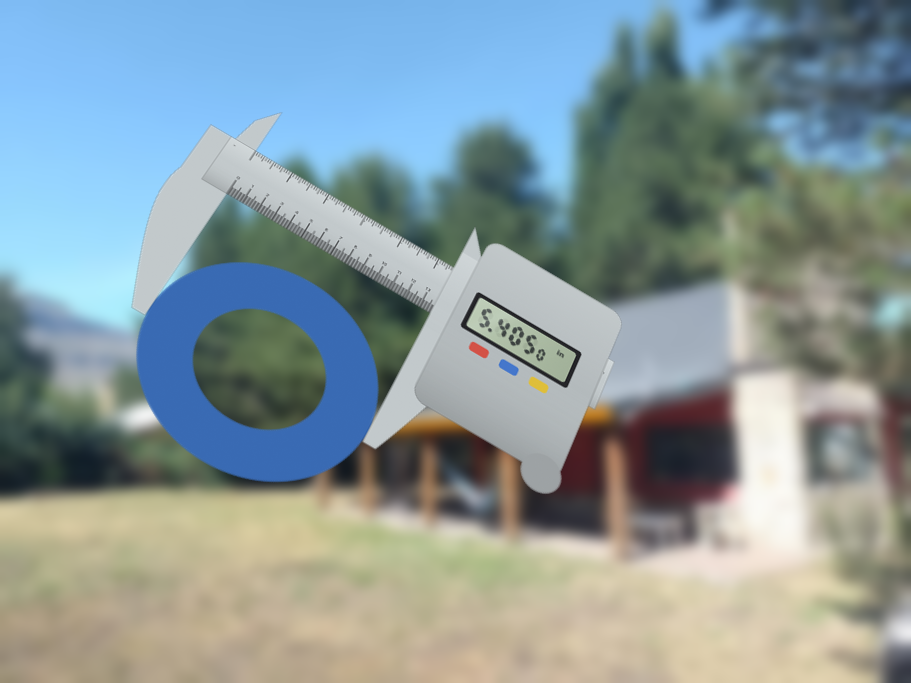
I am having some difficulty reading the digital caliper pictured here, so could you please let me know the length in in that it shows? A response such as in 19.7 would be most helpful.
in 5.4050
